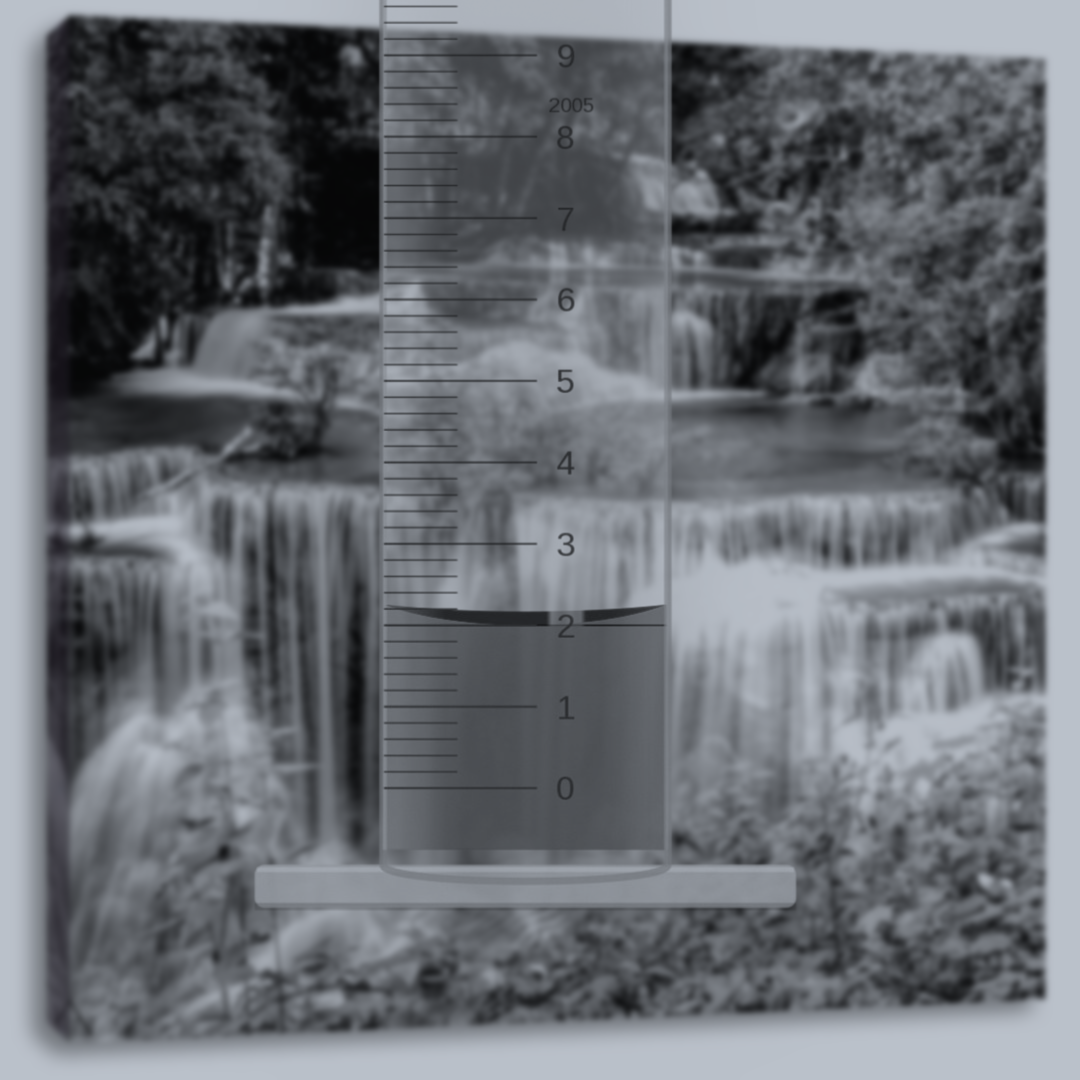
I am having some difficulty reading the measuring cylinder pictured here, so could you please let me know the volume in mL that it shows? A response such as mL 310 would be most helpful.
mL 2
